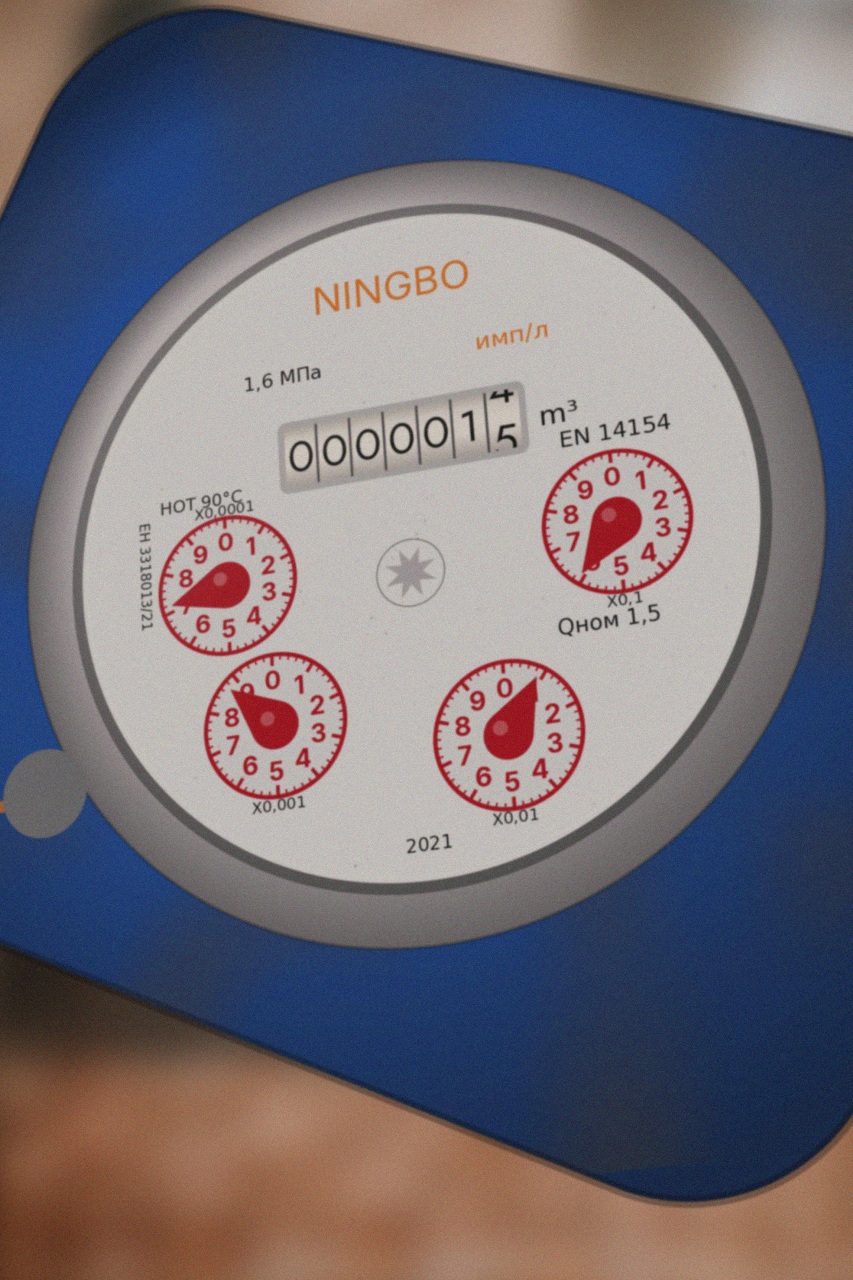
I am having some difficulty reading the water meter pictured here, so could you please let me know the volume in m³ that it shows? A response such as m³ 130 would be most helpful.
m³ 14.6087
